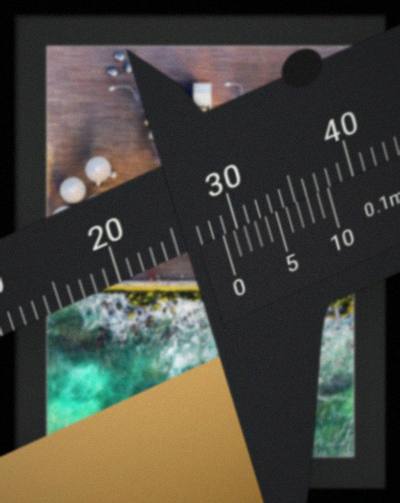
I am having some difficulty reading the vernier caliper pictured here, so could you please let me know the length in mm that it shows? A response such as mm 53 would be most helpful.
mm 28.8
